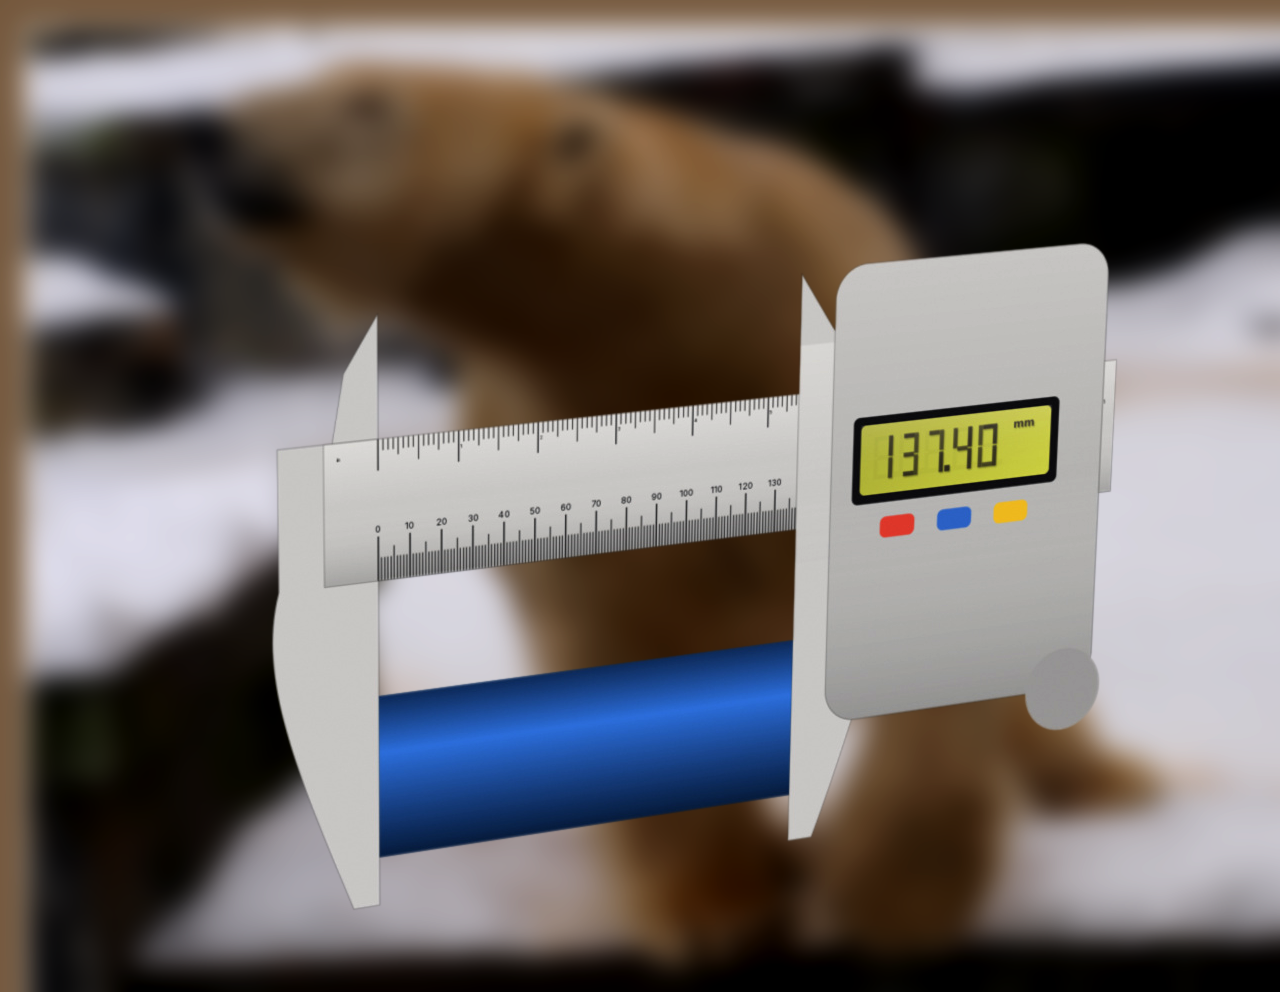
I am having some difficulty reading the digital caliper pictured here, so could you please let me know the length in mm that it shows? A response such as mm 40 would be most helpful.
mm 137.40
